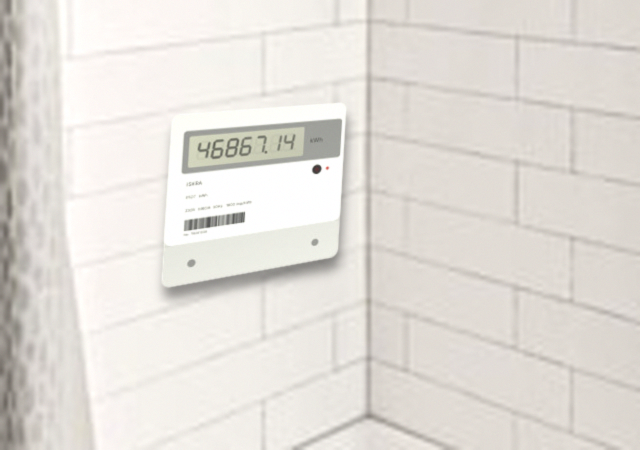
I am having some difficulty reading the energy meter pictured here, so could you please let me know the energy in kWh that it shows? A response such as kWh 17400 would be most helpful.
kWh 46867.14
